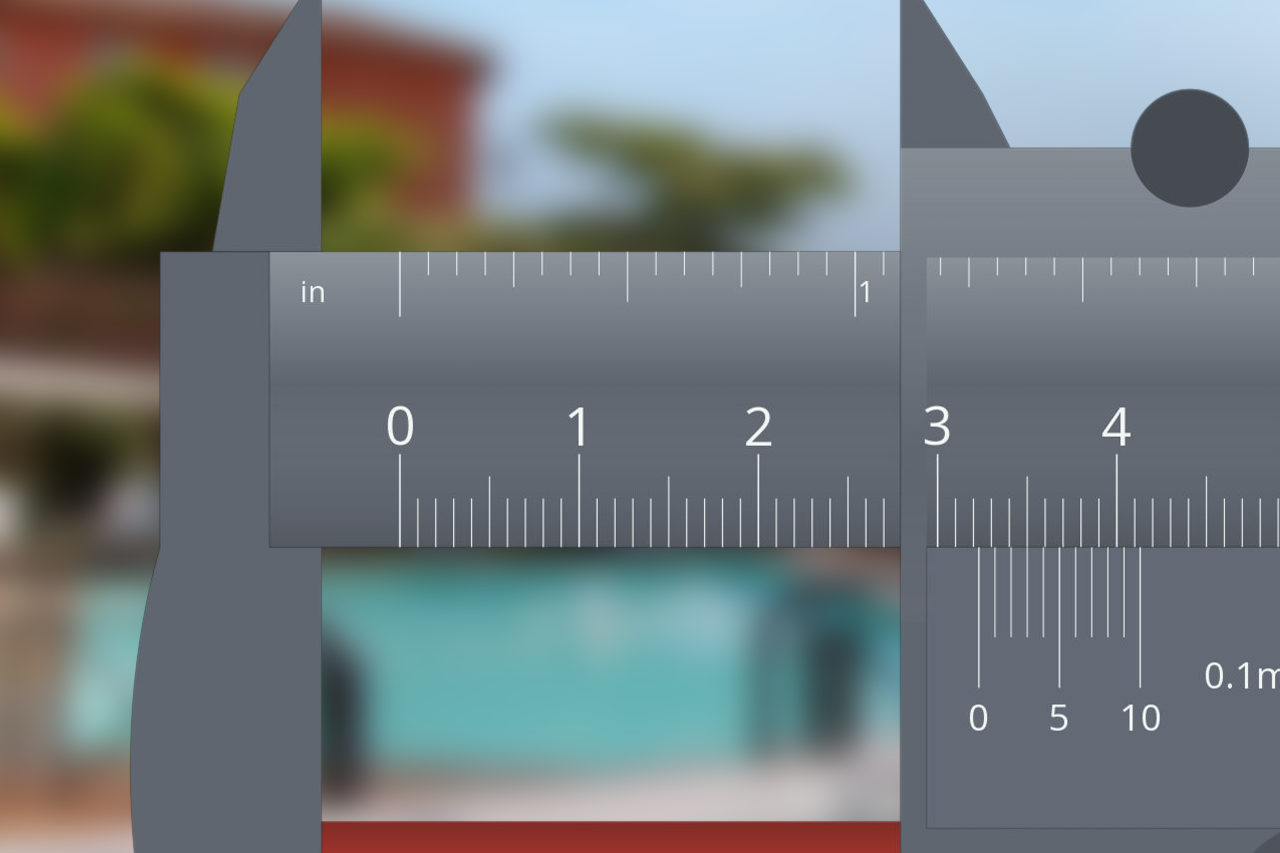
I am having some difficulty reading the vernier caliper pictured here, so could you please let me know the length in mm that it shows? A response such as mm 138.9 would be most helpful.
mm 32.3
